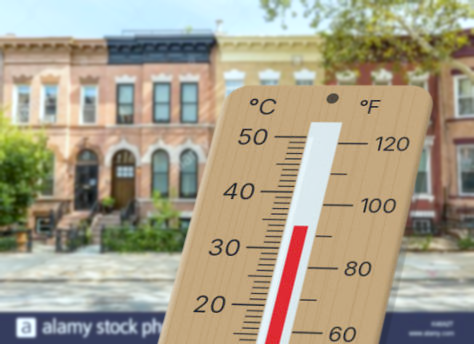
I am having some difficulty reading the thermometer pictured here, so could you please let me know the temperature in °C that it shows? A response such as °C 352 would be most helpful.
°C 34
